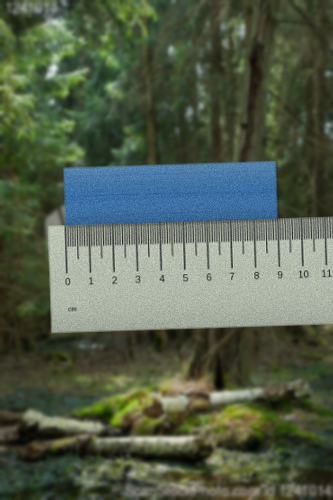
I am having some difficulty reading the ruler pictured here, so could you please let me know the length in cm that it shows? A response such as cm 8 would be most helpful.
cm 9
